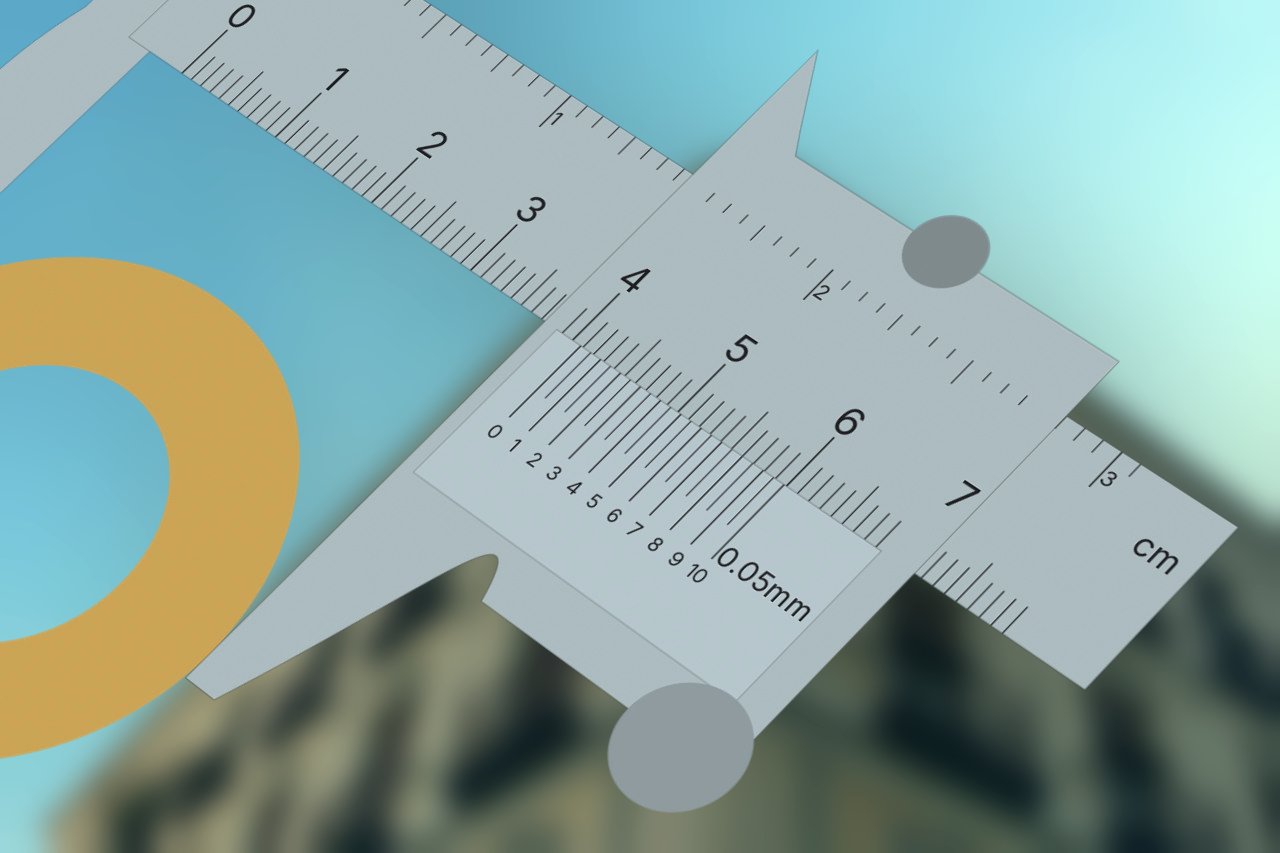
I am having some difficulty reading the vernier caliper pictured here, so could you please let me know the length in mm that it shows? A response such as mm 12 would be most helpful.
mm 40.8
